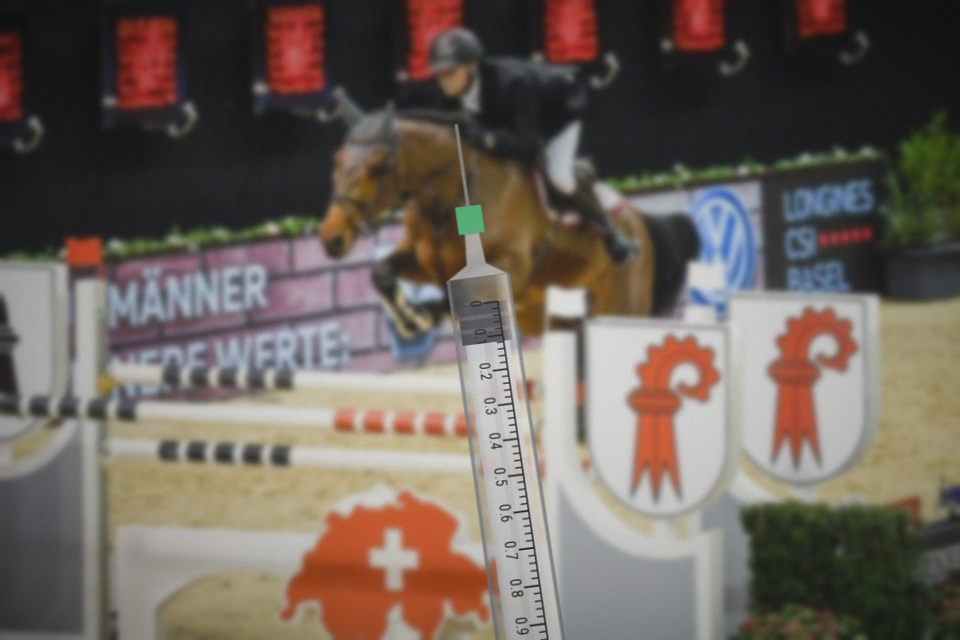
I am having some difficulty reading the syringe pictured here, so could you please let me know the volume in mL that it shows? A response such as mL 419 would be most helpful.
mL 0
